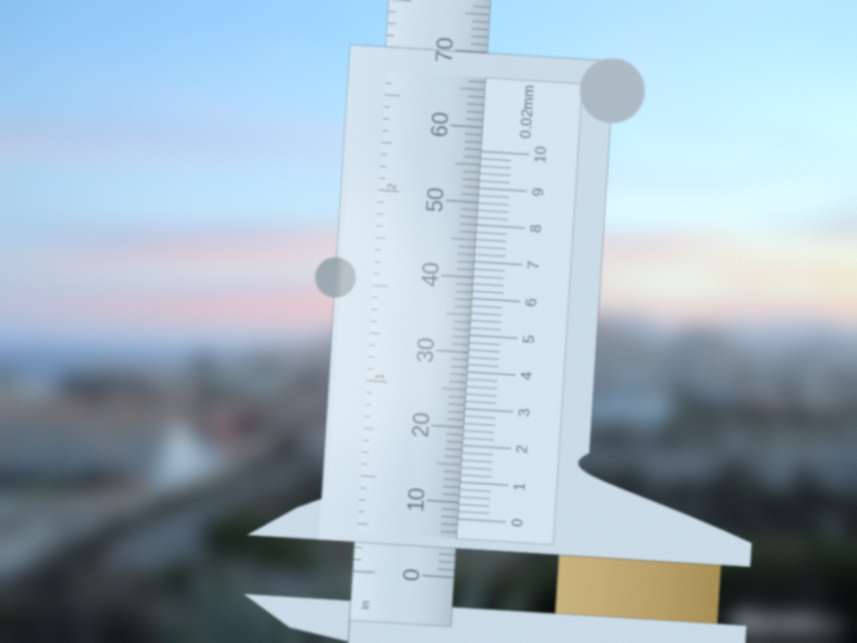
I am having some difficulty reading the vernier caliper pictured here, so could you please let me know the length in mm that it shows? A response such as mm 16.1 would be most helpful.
mm 7.8
